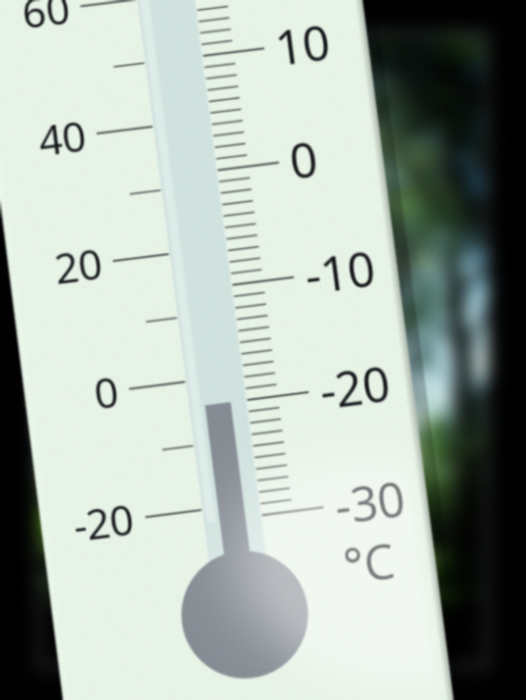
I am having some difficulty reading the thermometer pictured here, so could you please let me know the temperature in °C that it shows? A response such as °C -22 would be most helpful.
°C -20
